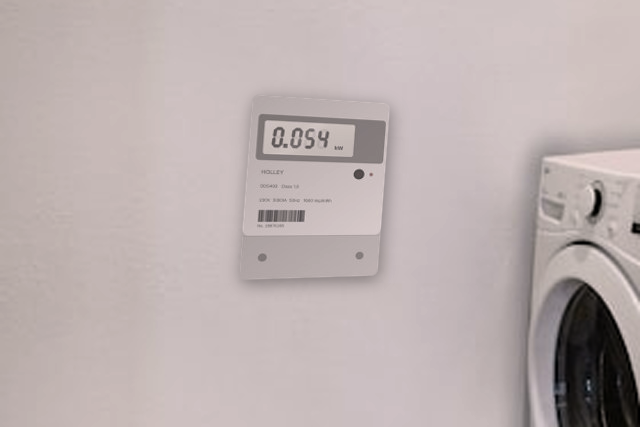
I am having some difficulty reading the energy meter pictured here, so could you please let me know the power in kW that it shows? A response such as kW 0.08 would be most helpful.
kW 0.054
